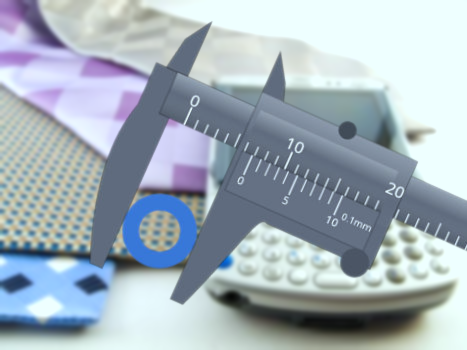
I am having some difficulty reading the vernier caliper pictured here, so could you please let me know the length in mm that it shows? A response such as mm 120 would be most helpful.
mm 6.8
